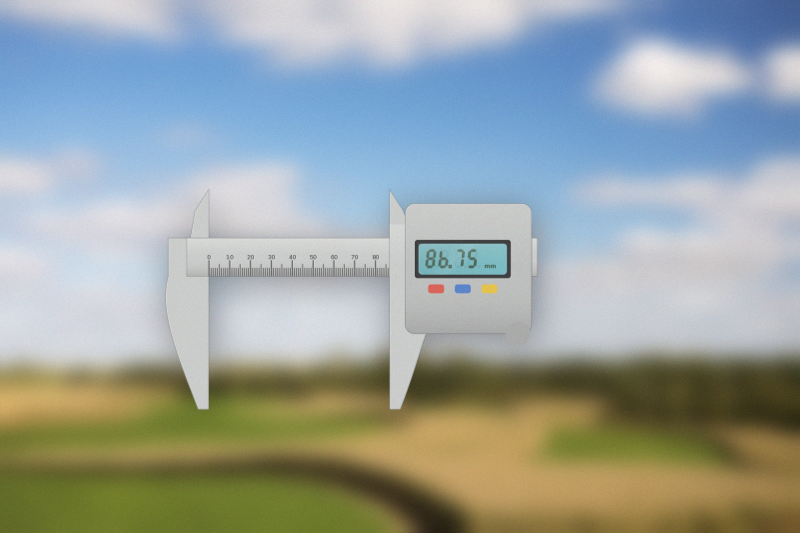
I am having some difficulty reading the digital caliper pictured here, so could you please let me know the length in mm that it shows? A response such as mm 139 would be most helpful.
mm 86.75
